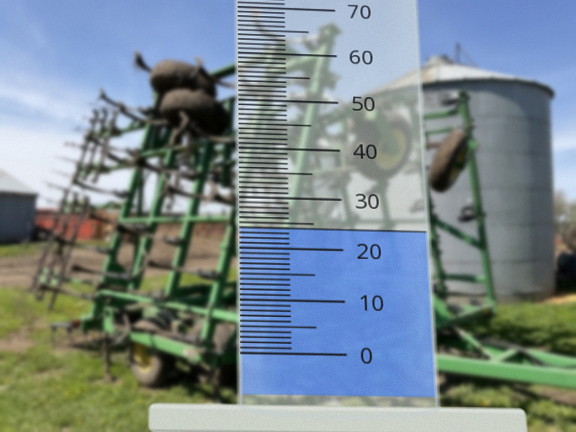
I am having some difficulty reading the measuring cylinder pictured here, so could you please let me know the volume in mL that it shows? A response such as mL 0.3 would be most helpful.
mL 24
